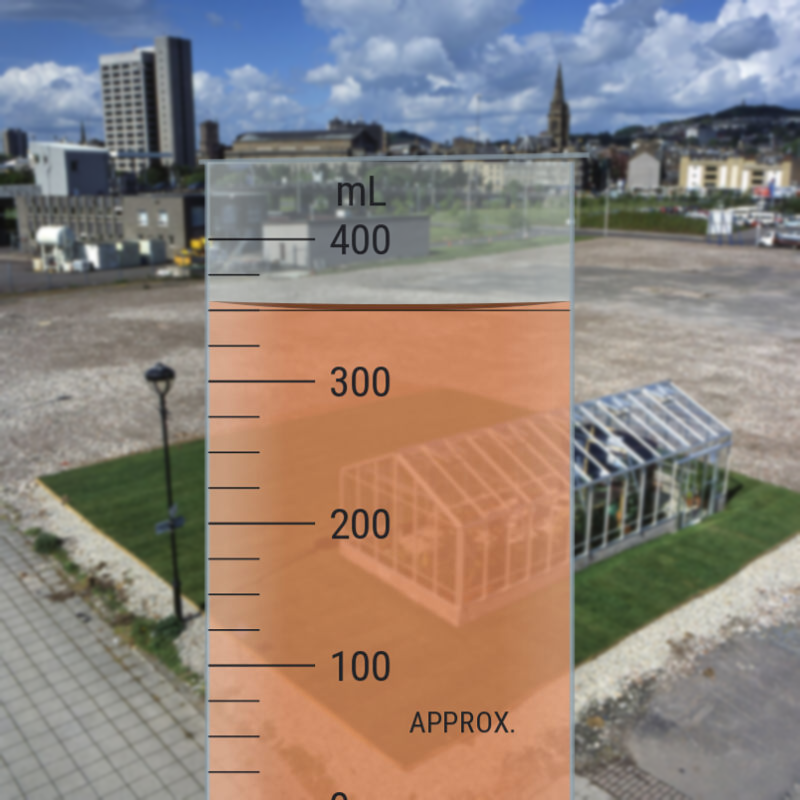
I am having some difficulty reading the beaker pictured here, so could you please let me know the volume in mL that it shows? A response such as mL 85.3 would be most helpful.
mL 350
